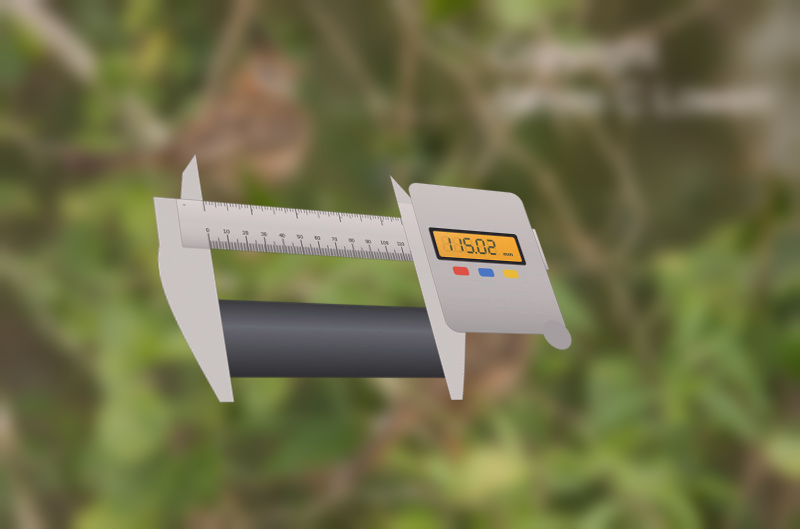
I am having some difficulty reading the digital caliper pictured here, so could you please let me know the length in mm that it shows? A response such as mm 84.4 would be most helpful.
mm 115.02
